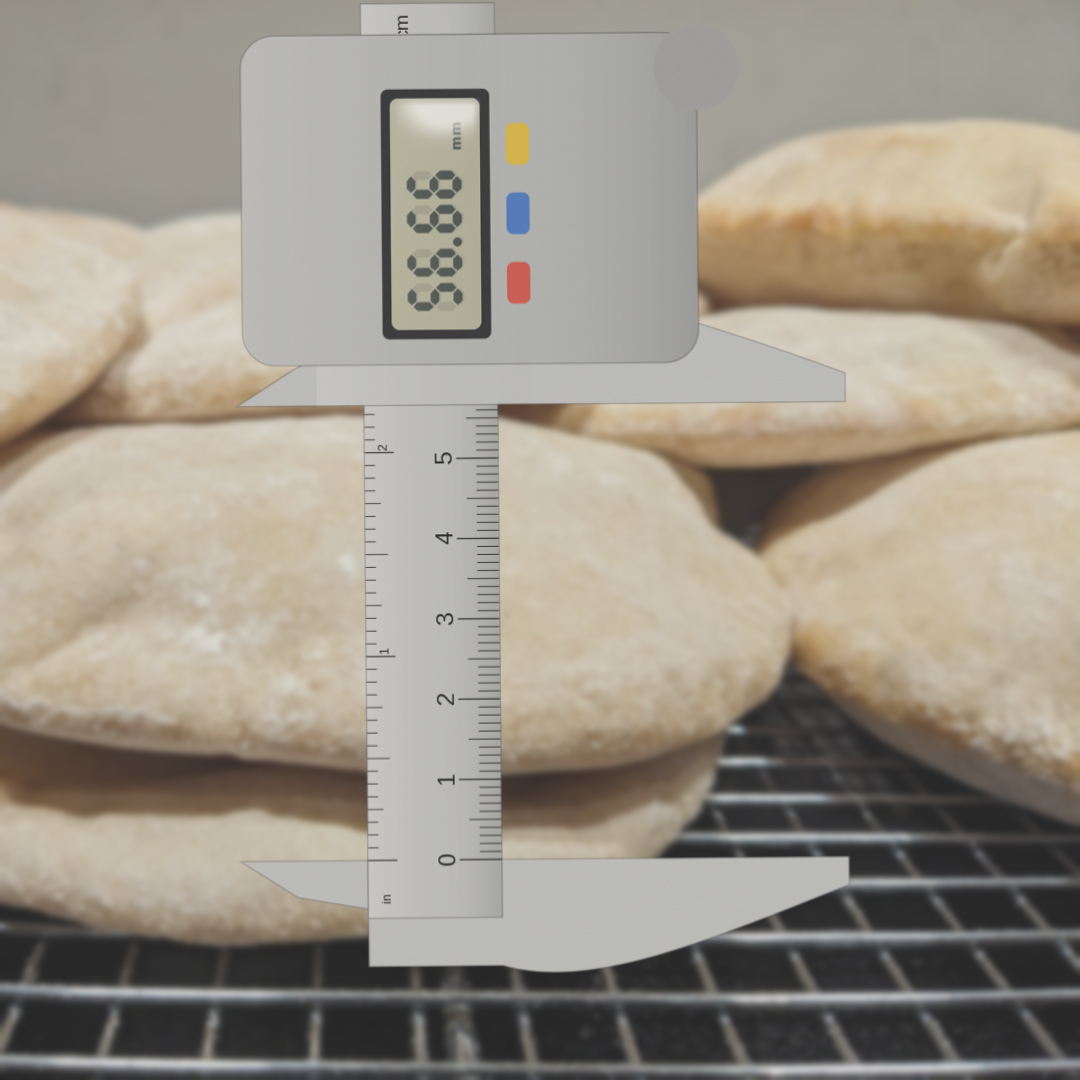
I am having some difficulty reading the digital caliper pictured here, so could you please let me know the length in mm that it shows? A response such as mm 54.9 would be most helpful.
mm 56.66
